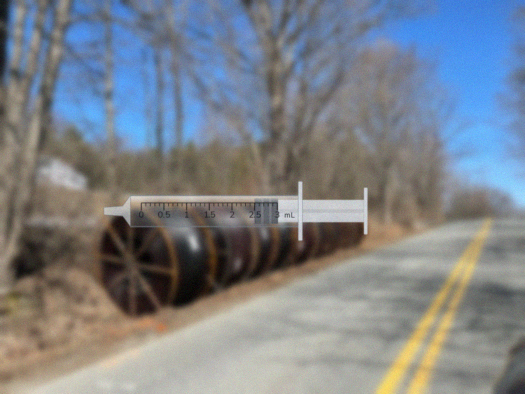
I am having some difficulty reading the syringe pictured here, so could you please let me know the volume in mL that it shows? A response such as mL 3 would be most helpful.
mL 2.5
